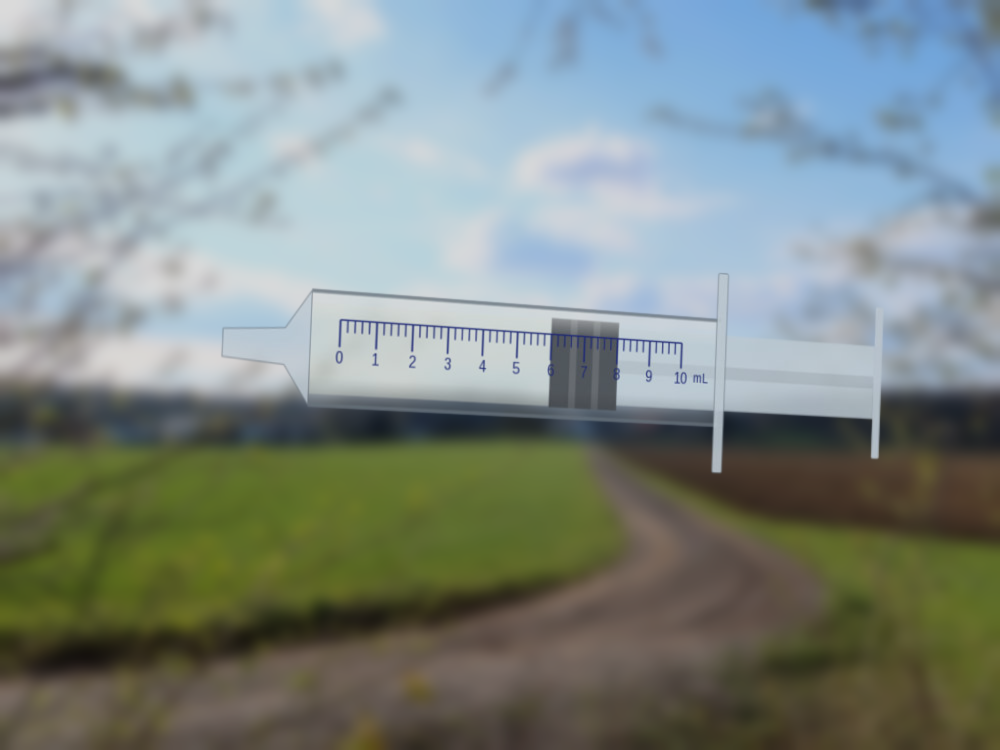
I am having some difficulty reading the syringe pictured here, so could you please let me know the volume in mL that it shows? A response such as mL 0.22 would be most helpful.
mL 6
